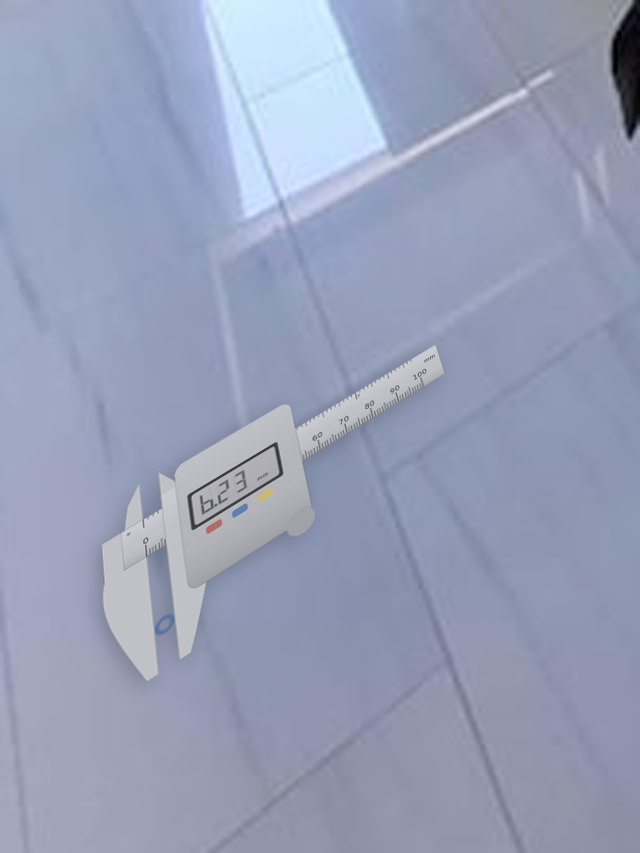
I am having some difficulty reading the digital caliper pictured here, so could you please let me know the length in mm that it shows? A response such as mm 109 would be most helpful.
mm 6.23
